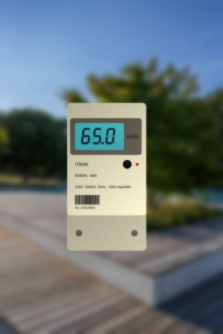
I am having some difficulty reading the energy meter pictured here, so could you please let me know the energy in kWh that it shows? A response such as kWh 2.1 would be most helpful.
kWh 65.0
